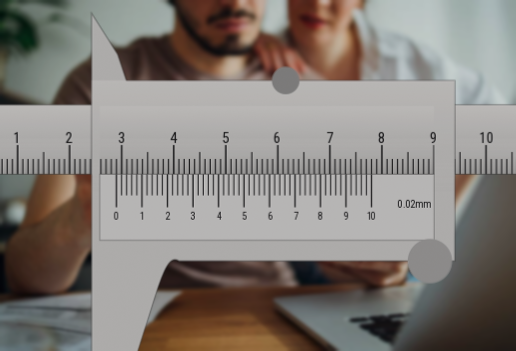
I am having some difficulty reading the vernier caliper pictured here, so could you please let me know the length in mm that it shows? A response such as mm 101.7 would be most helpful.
mm 29.0
